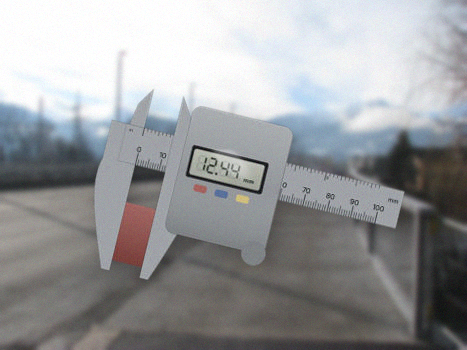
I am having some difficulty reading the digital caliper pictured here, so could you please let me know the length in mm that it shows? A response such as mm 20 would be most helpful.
mm 12.44
